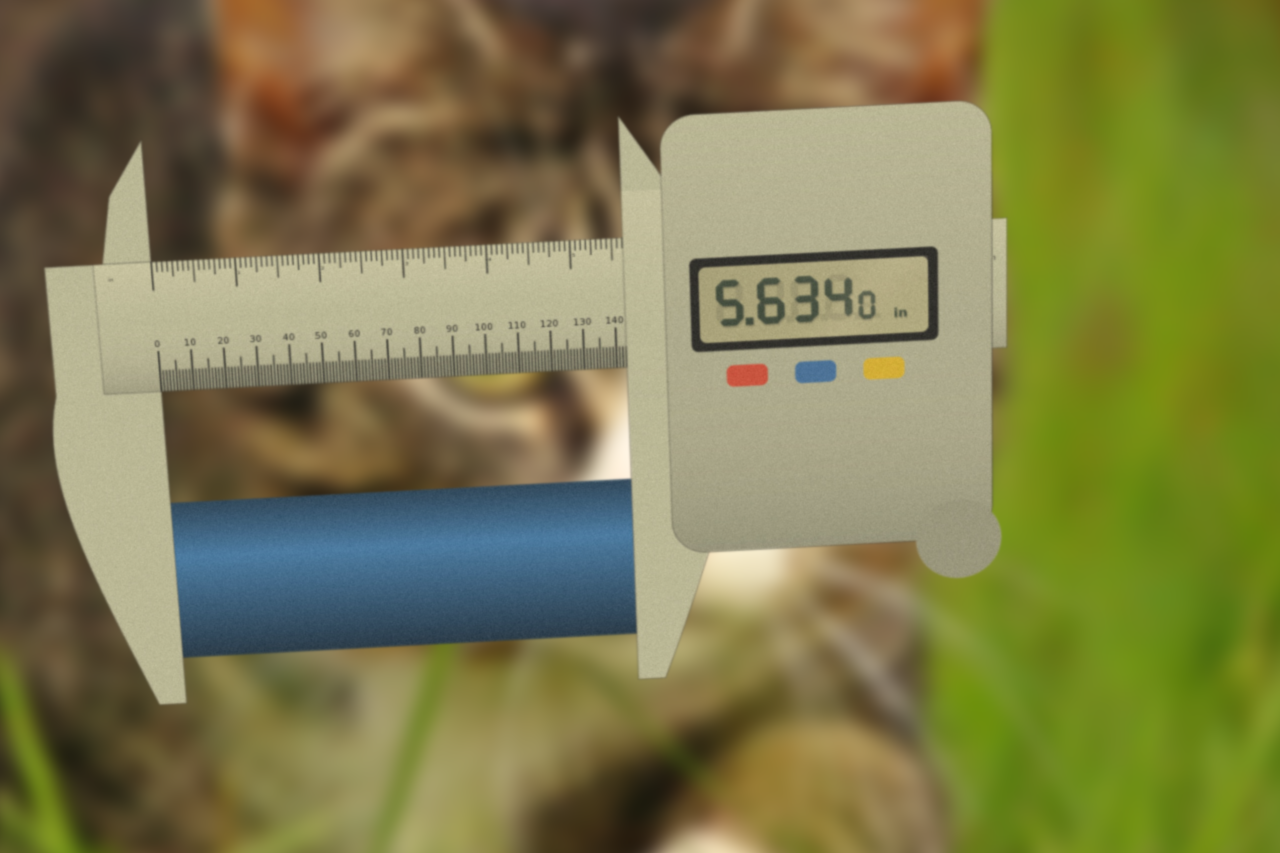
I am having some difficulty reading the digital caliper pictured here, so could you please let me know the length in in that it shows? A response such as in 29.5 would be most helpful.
in 5.6340
